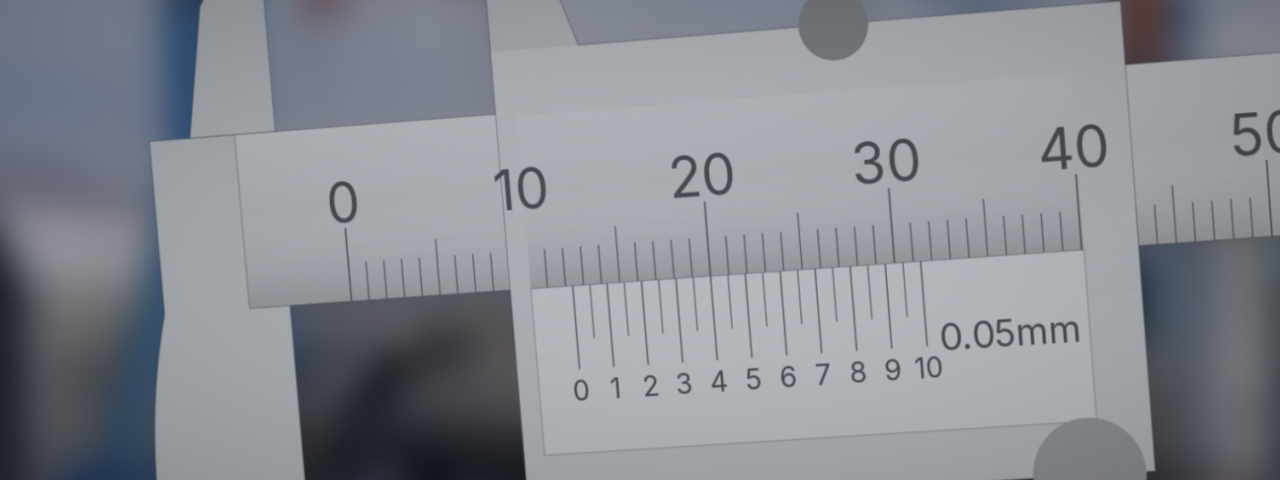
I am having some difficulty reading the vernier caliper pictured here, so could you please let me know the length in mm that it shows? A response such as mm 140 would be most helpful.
mm 12.4
